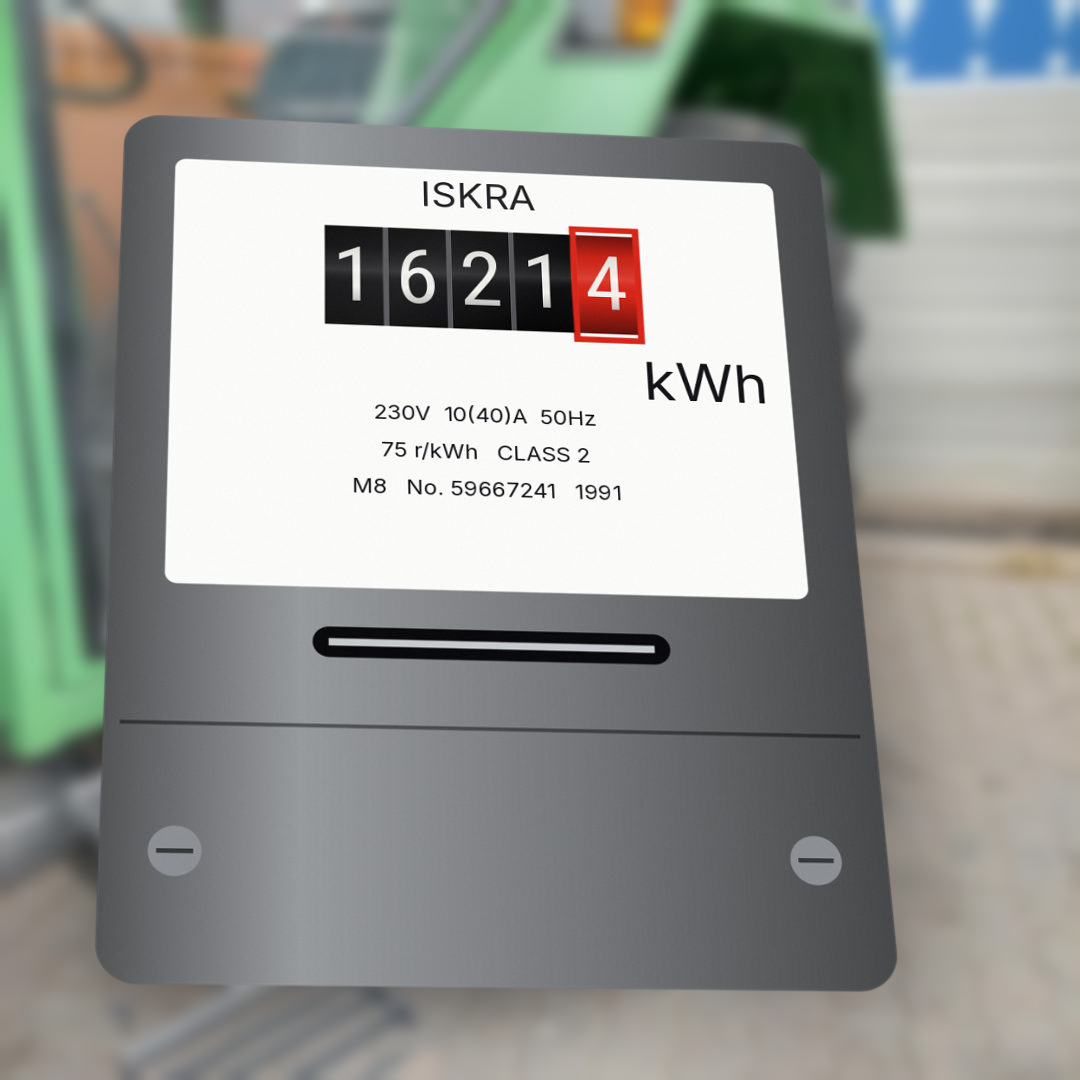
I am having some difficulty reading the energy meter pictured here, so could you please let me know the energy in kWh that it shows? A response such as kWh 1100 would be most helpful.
kWh 1621.4
